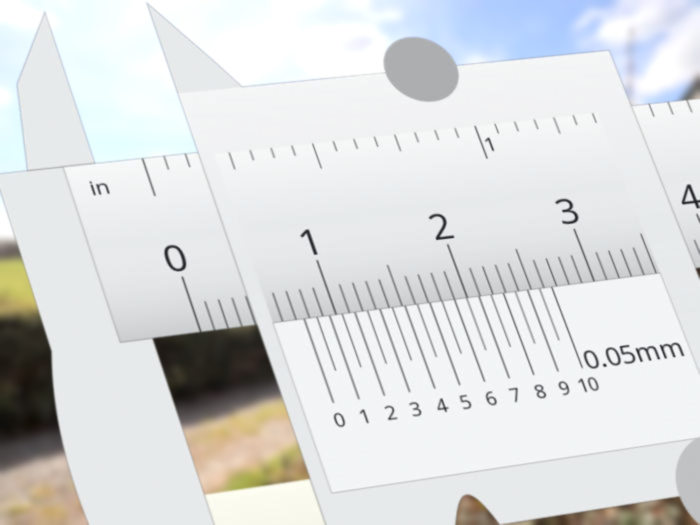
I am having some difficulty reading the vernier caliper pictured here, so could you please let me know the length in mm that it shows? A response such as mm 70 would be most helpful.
mm 7.6
